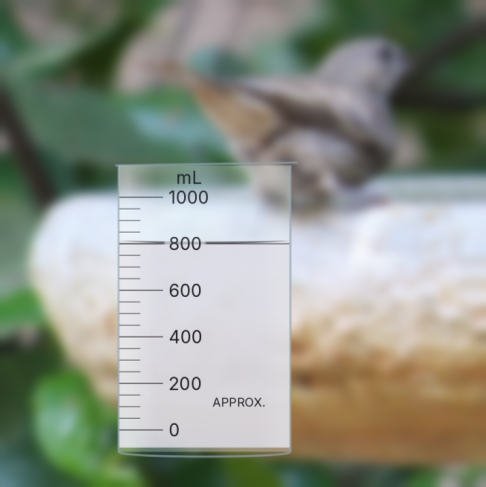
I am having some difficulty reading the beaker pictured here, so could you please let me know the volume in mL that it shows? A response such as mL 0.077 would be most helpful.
mL 800
